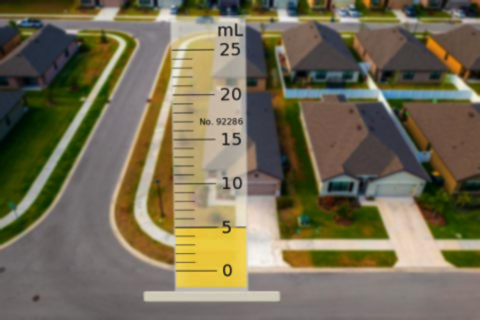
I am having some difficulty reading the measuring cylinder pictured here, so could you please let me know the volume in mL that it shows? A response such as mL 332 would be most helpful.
mL 5
